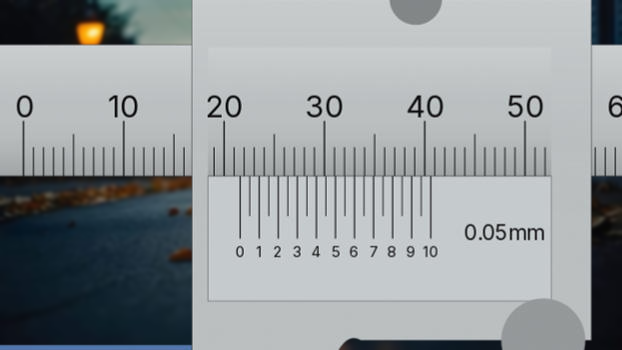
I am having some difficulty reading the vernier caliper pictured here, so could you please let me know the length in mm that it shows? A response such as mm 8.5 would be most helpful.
mm 21.6
